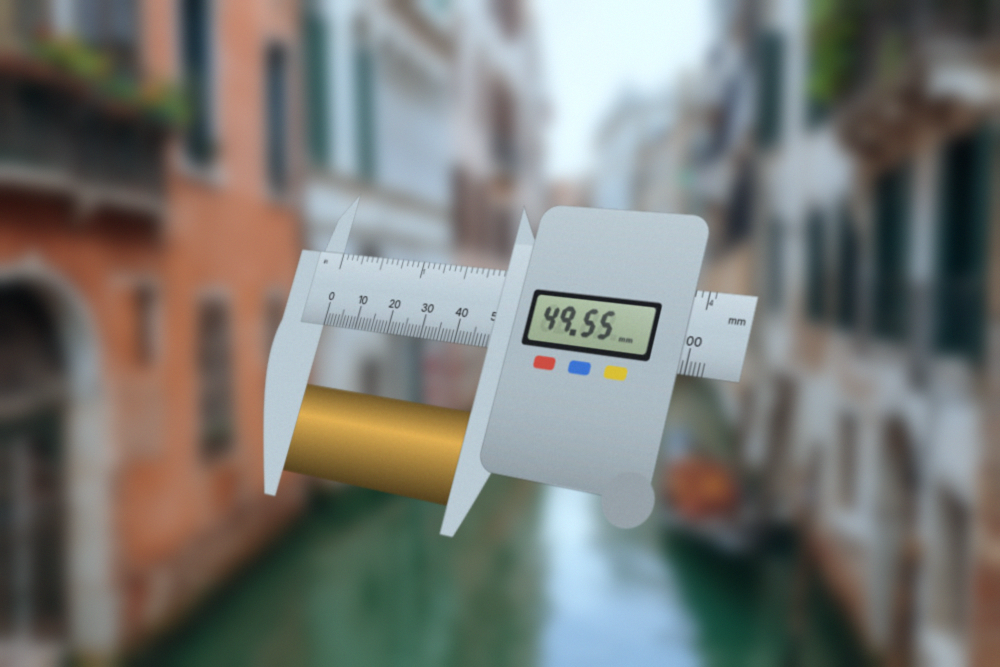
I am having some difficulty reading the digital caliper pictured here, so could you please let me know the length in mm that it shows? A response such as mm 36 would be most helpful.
mm 49.55
